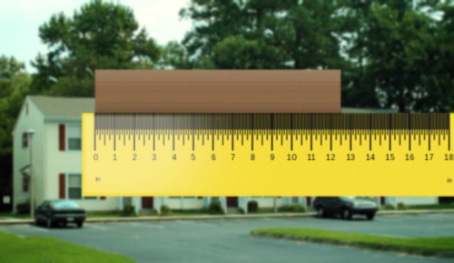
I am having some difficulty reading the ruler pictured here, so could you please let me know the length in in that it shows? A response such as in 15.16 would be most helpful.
in 12.5
